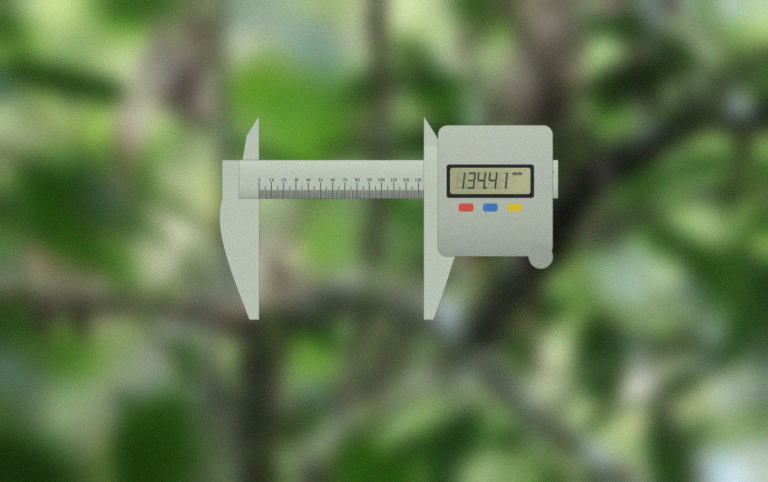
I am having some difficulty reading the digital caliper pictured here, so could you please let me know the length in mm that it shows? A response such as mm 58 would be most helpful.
mm 134.41
